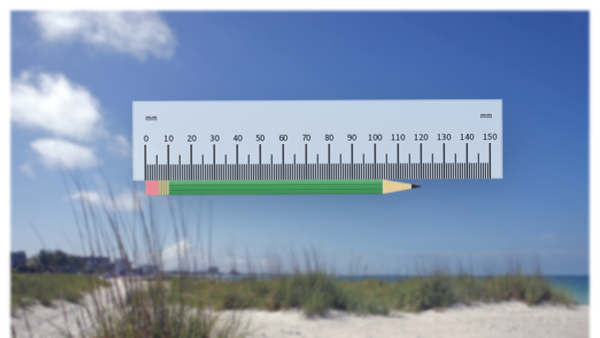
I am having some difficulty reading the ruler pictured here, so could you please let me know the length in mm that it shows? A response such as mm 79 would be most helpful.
mm 120
